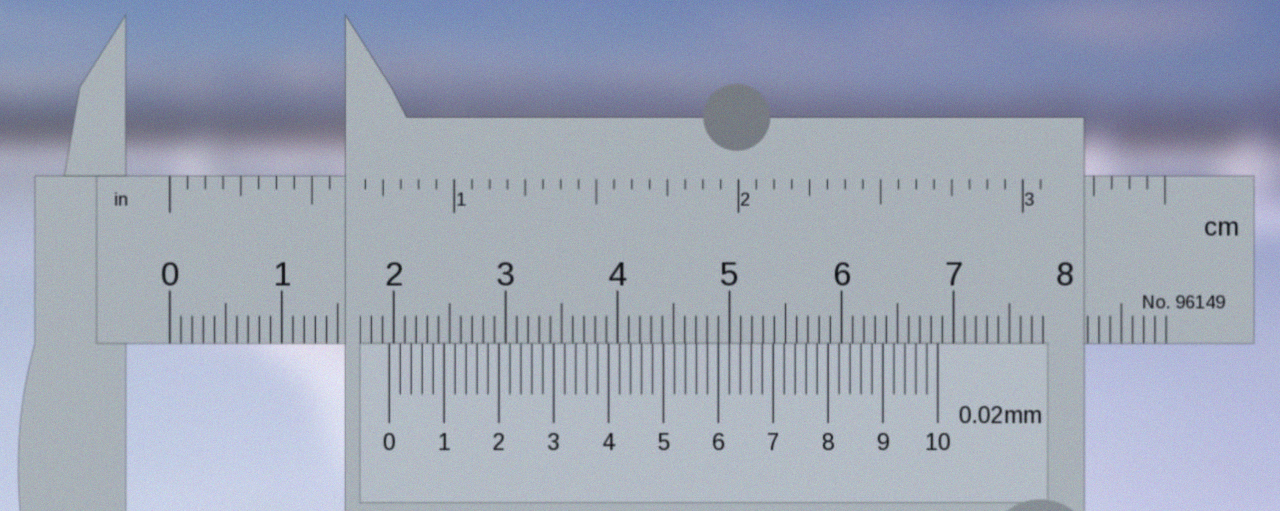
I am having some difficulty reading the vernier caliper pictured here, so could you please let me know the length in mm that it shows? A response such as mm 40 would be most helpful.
mm 19.6
